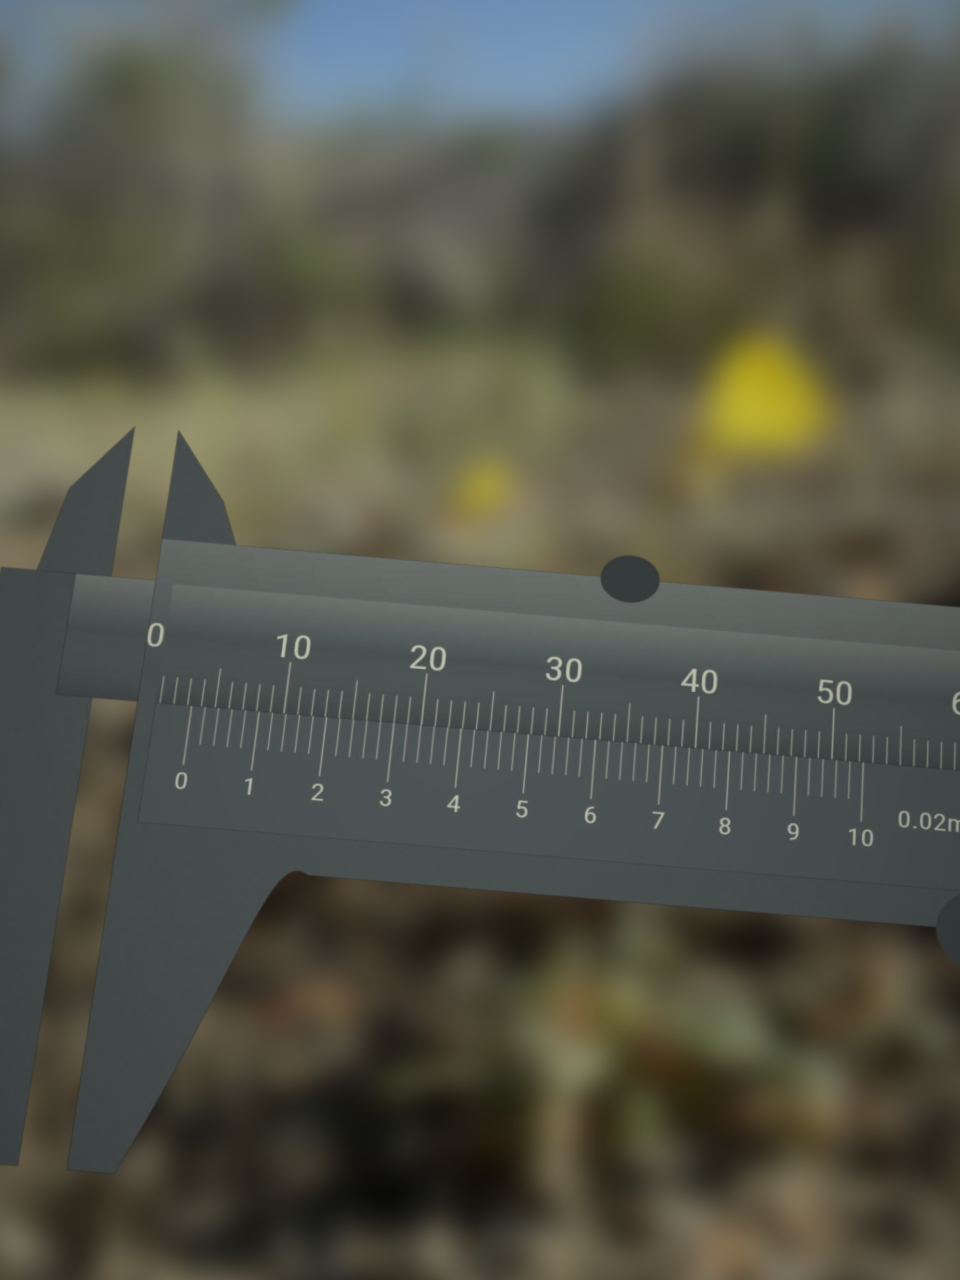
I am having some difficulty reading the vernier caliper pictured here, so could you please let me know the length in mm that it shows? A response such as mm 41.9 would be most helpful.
mm 3.3
